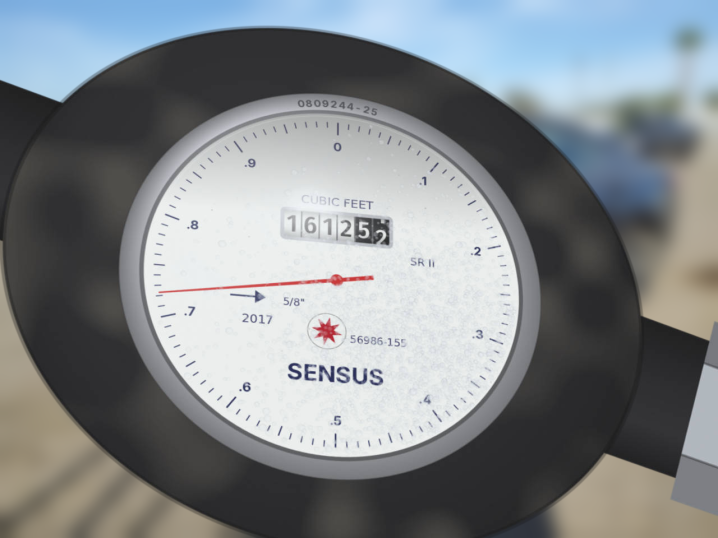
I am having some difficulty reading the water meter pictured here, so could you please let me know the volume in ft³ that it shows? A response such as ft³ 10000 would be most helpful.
ft³ 161251.72
